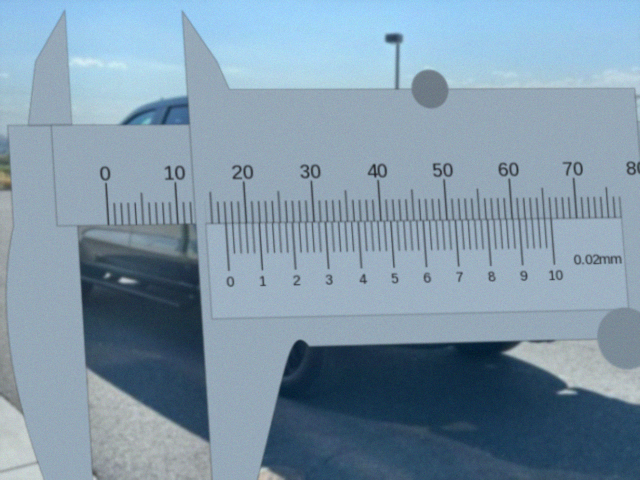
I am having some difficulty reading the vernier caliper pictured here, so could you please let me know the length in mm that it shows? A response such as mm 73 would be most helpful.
mm 17.0
